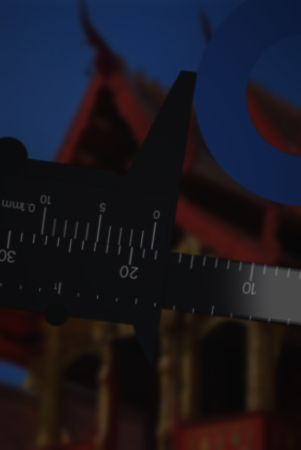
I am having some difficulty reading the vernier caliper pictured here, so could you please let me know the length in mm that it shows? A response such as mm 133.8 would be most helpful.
mm 18.4
